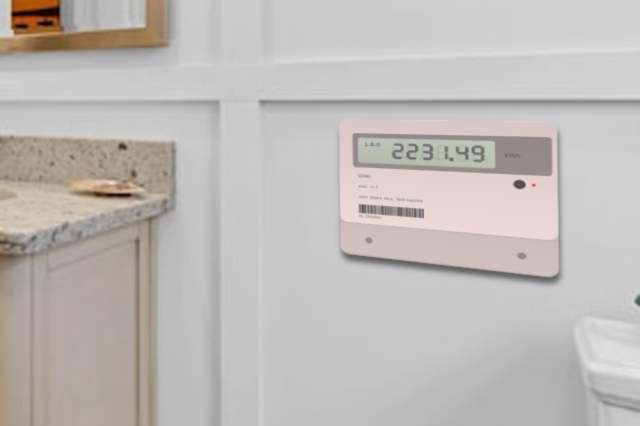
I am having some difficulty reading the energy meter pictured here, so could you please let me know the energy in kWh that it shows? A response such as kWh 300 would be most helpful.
kWh 2231.49
